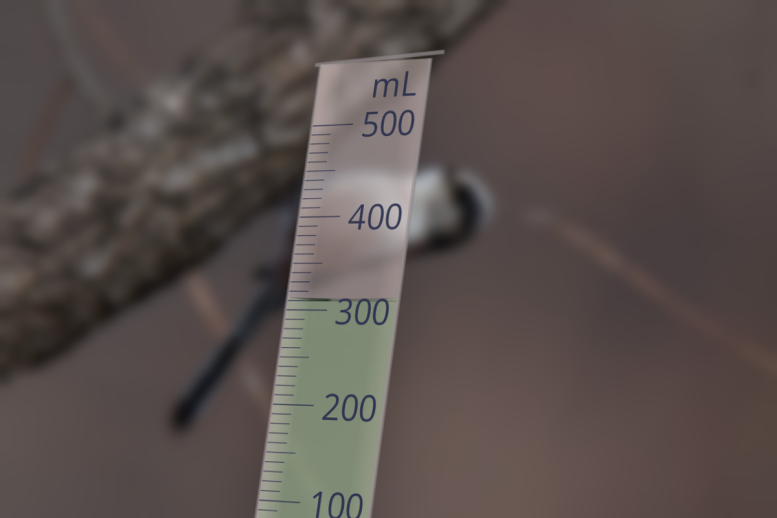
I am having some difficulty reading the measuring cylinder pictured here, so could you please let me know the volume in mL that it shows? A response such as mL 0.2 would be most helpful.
mL 310
